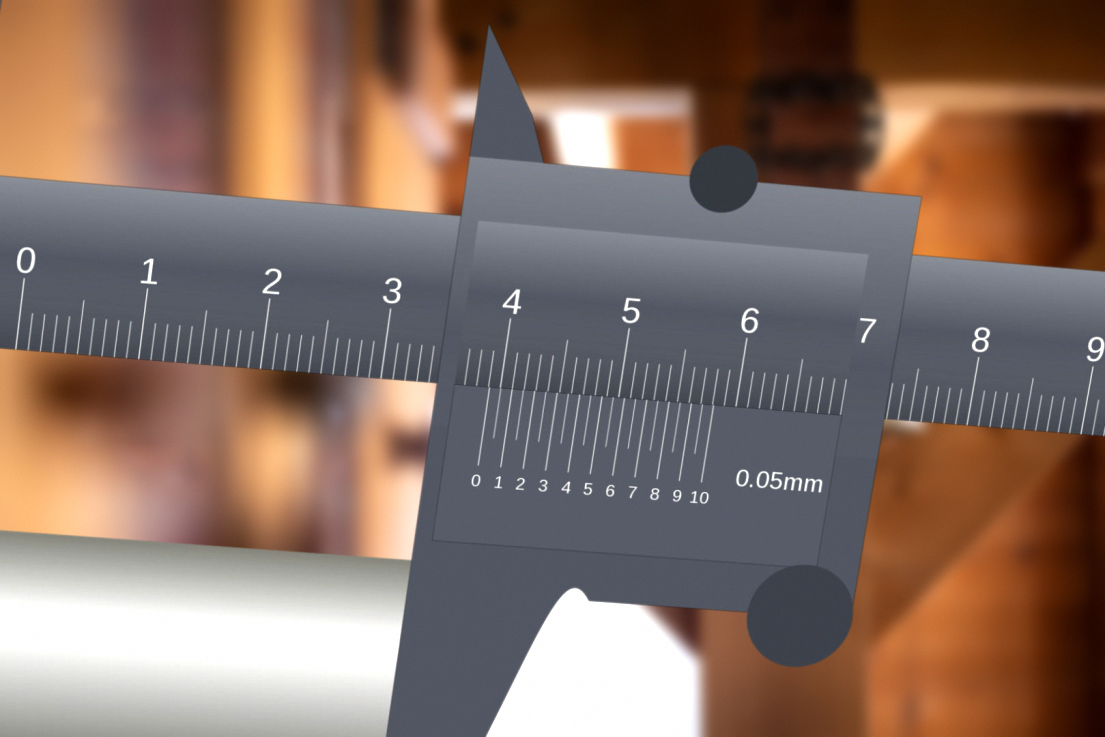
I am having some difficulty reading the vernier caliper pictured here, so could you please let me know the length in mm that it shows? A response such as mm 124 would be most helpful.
mm 39.1
